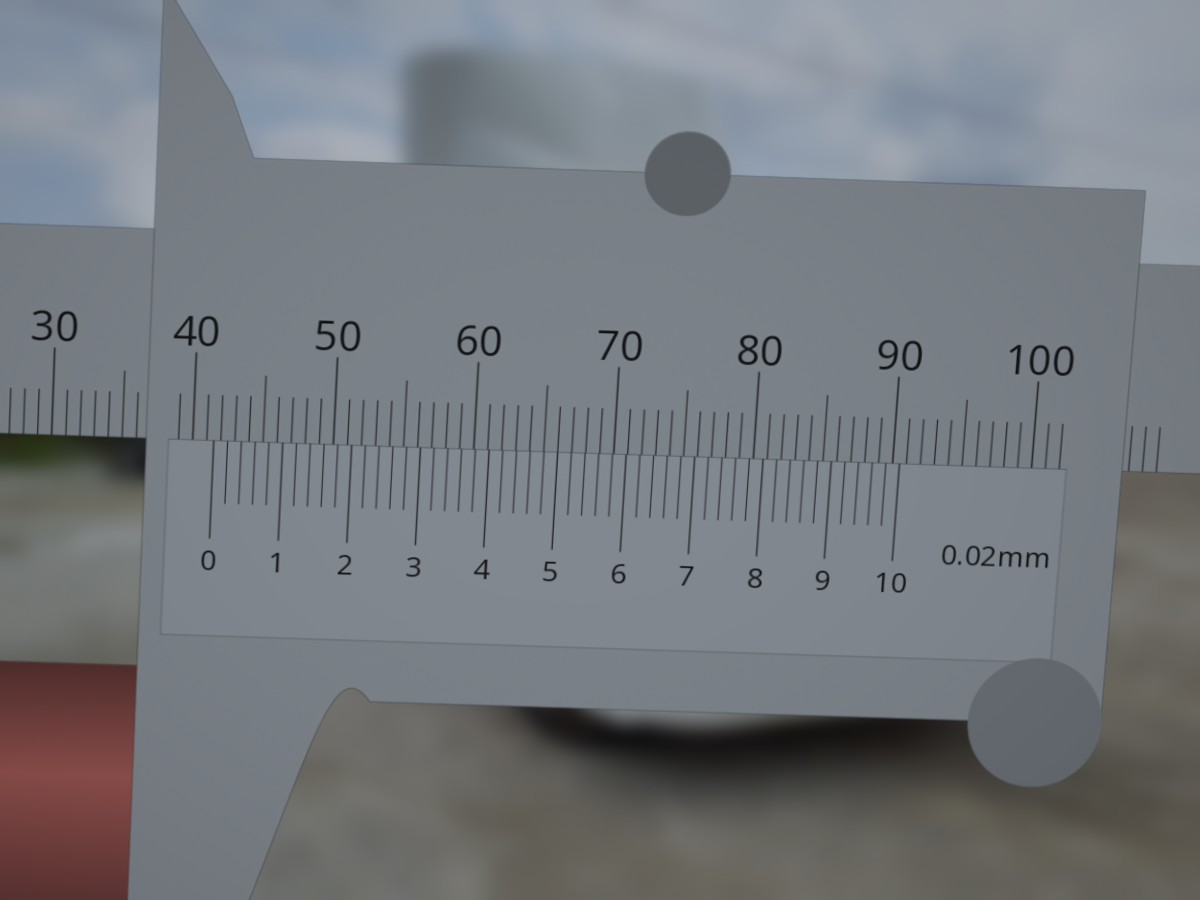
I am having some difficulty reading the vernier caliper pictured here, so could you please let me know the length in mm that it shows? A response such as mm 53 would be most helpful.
mm 41.5
